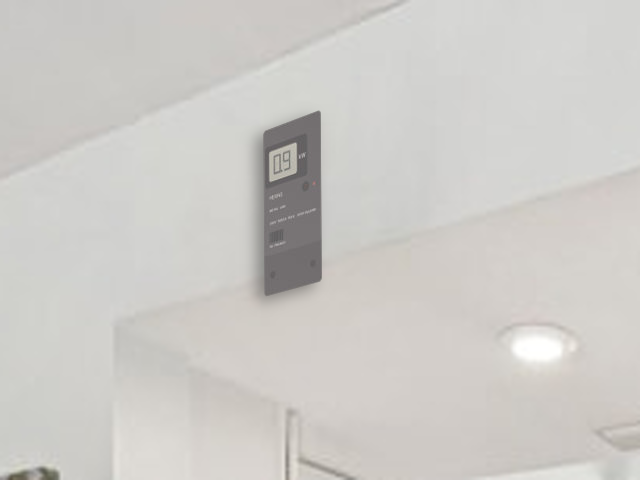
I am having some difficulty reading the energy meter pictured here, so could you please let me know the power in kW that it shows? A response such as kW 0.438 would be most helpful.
kW 0.9
